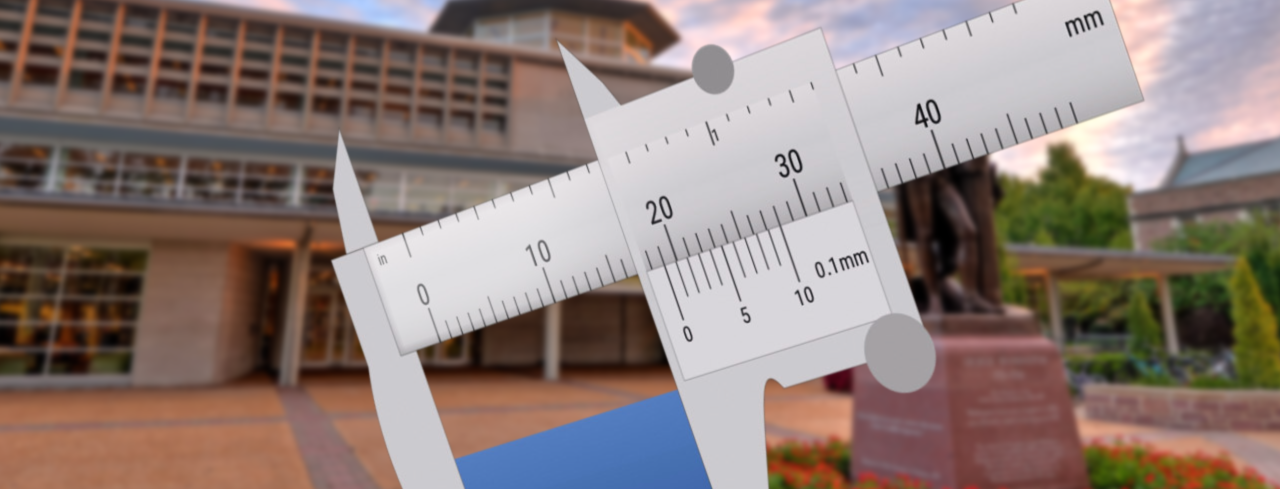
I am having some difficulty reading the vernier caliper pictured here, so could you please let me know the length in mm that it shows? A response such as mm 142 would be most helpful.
mm 19.0
